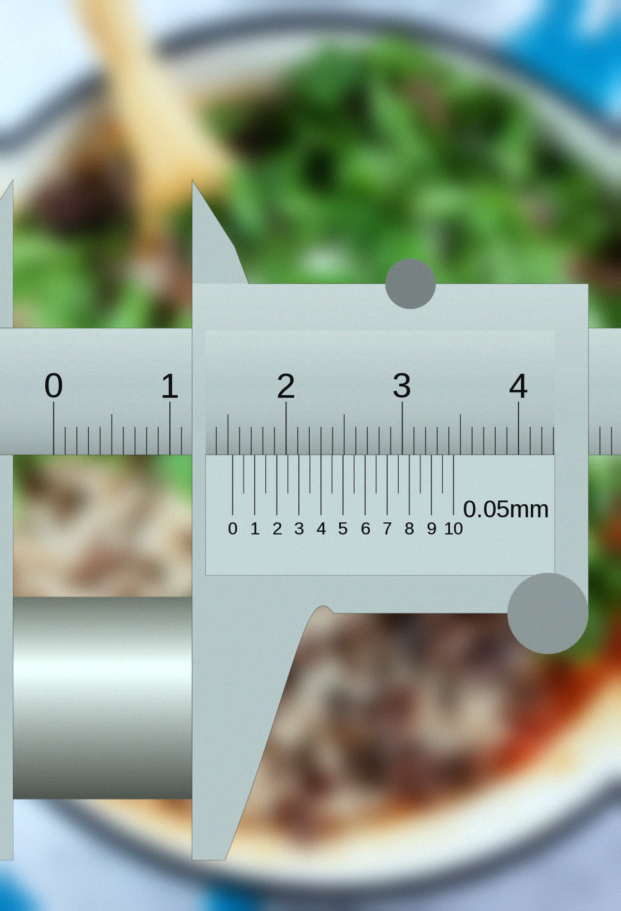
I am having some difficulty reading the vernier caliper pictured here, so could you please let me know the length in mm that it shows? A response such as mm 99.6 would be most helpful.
mm 15.4
